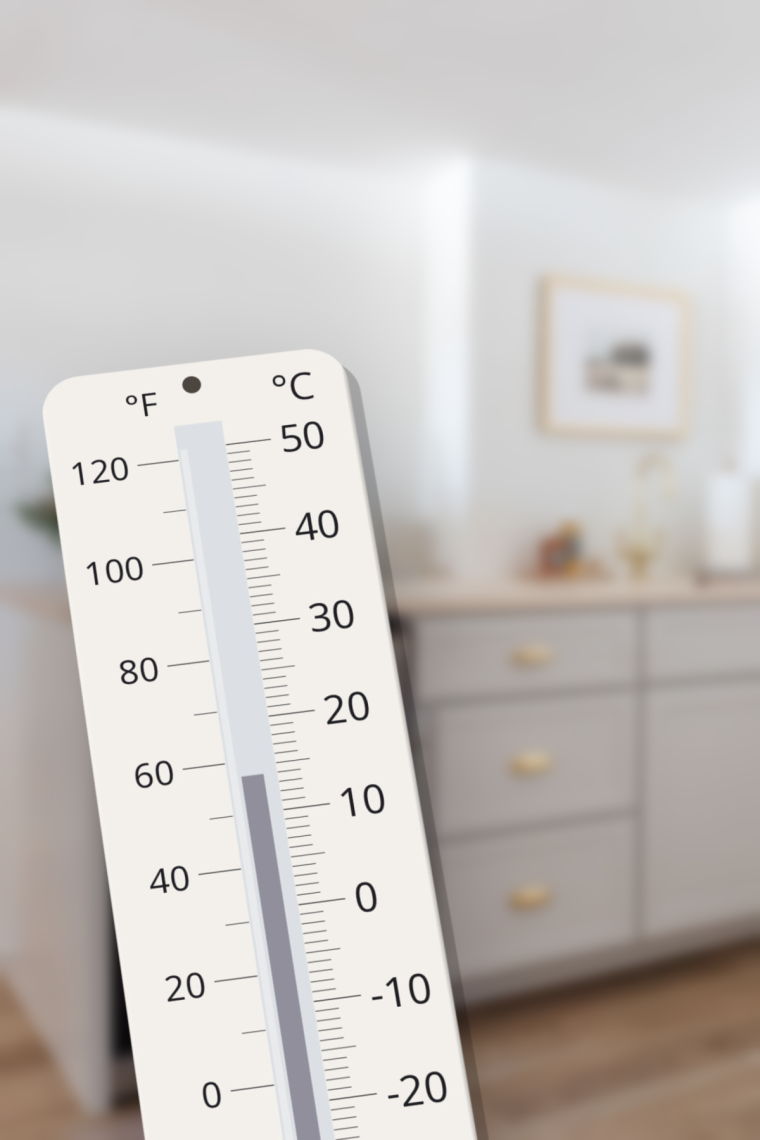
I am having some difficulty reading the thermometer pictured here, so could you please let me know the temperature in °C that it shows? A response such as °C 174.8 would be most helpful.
°C 14
